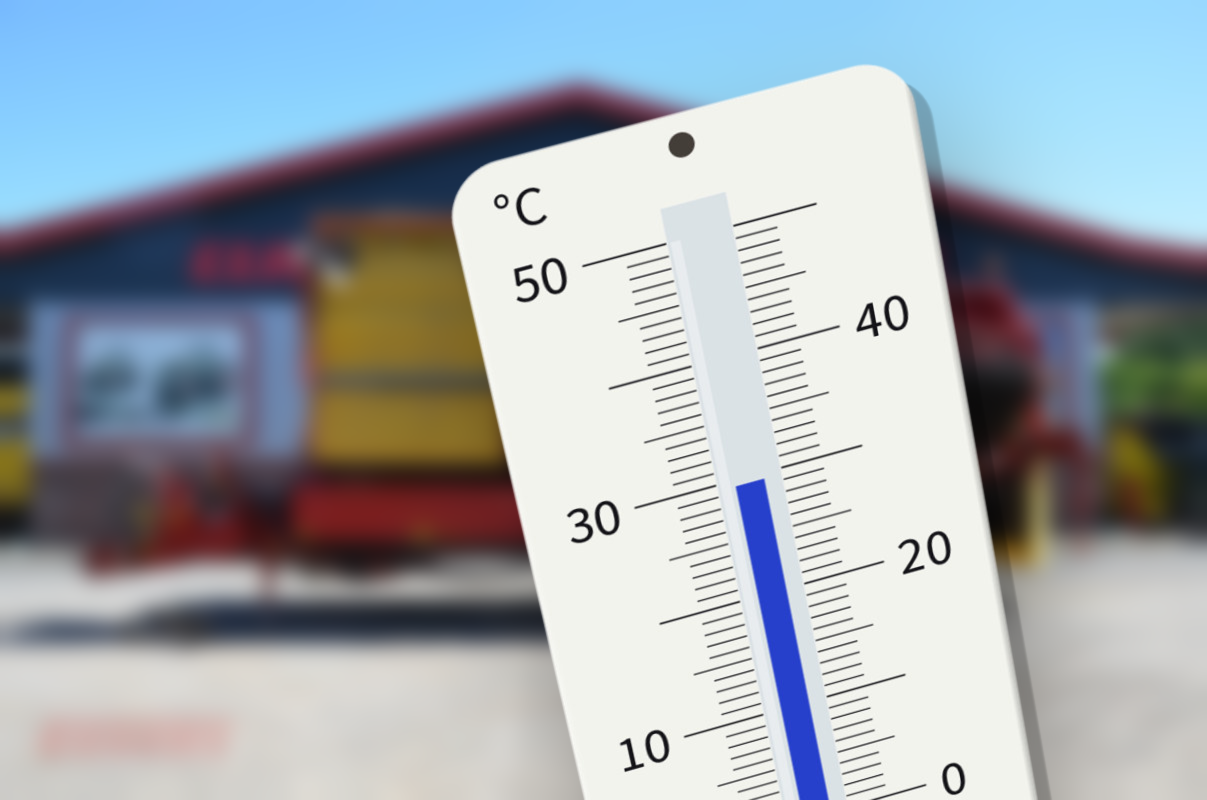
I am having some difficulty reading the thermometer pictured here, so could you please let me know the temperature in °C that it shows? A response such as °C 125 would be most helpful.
°C 29.5
